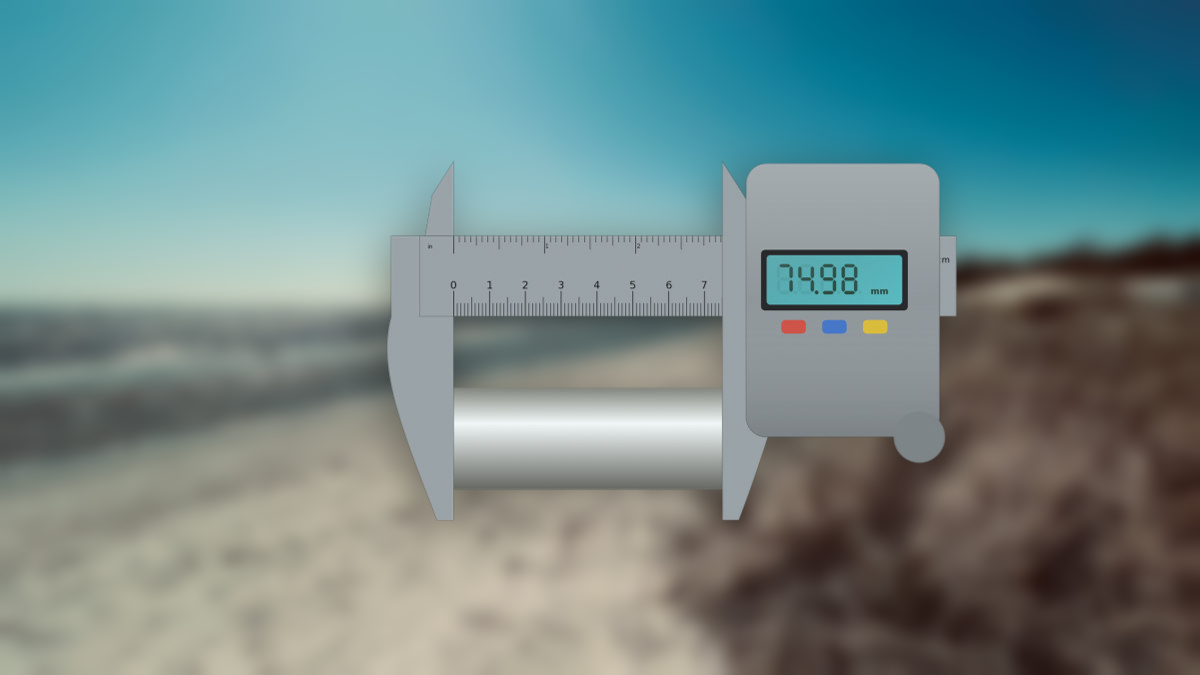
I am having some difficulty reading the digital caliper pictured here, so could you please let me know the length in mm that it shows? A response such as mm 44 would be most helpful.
mm 74.98
